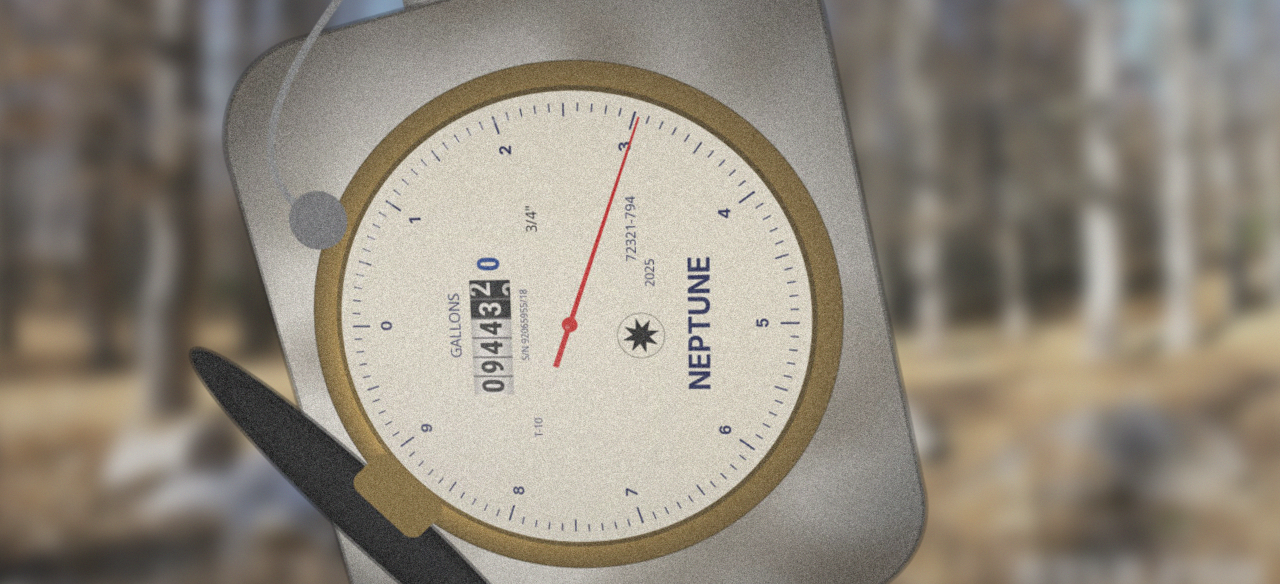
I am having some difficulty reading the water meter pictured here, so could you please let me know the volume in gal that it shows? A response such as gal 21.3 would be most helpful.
gal 944323.0
